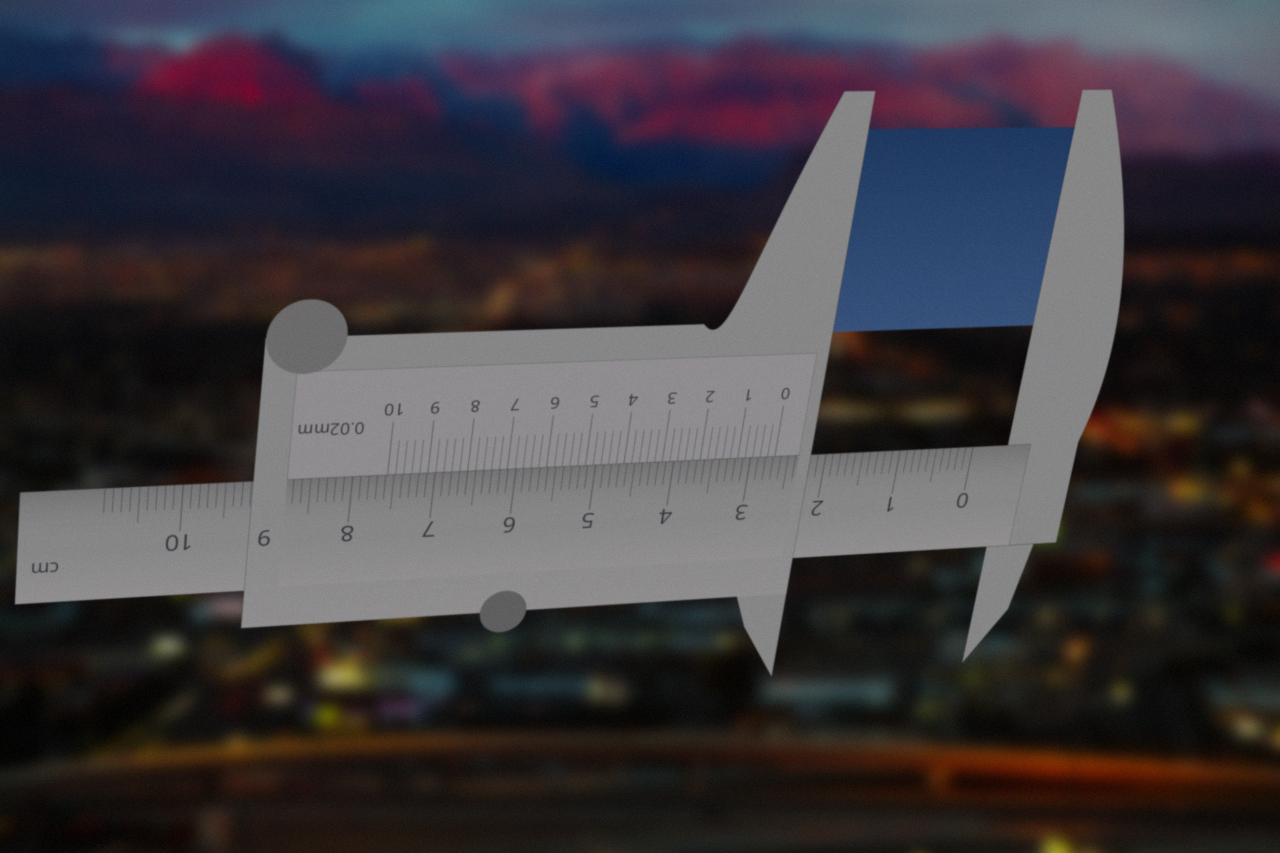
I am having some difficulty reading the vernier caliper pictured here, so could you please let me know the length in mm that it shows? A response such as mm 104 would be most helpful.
mm 26.8
